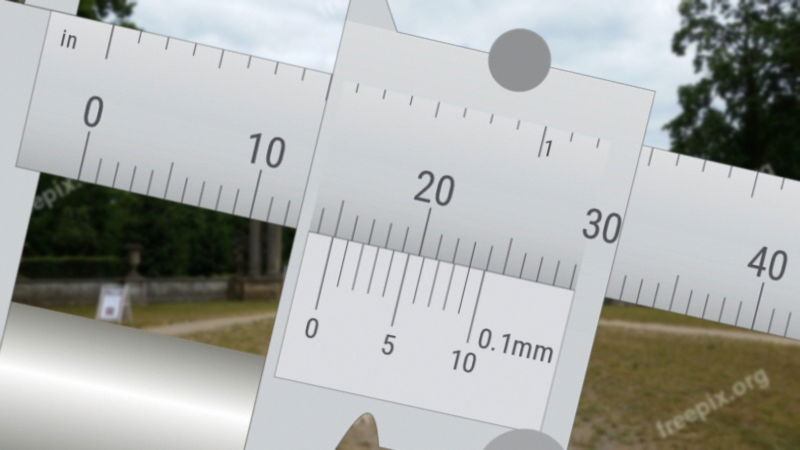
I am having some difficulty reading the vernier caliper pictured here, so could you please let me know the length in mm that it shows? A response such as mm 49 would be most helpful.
mm 14.9
